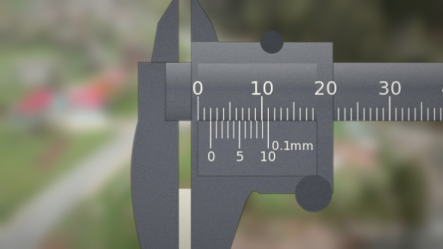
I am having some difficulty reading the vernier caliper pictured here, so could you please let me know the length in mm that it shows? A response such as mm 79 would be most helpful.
mm 2.0
